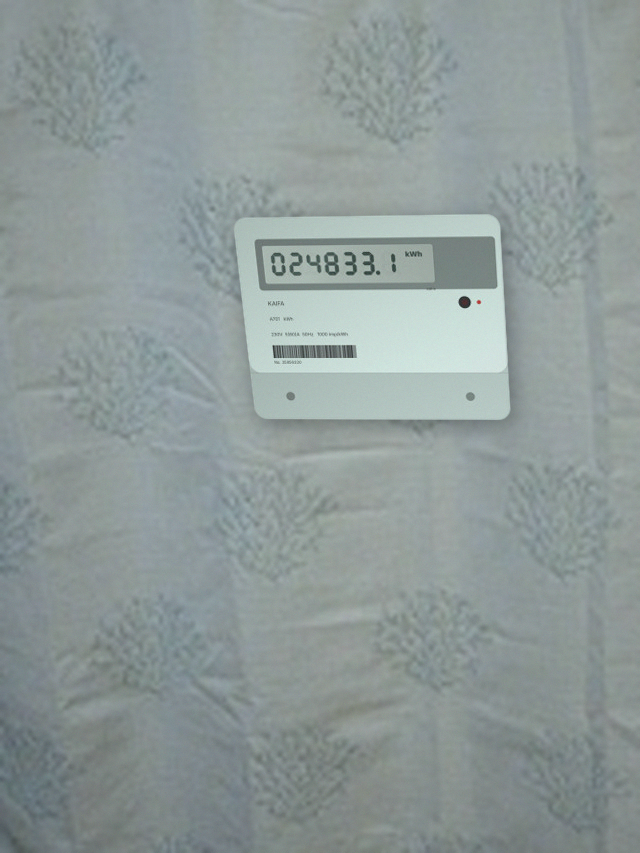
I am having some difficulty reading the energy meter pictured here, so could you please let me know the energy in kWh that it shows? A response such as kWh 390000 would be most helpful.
kWh 24833.1
